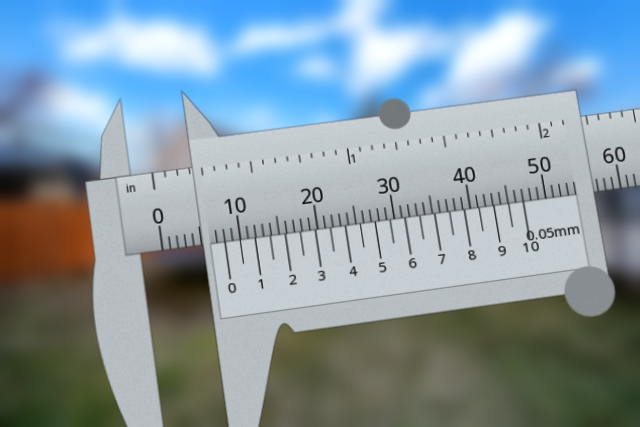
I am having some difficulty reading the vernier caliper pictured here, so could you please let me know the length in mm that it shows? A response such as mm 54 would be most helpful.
mm 8.0
